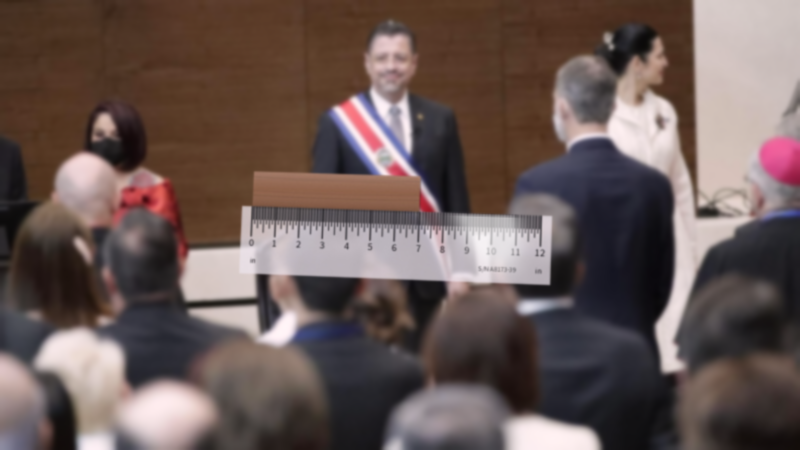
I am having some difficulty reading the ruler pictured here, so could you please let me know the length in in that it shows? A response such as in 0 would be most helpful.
in 7
